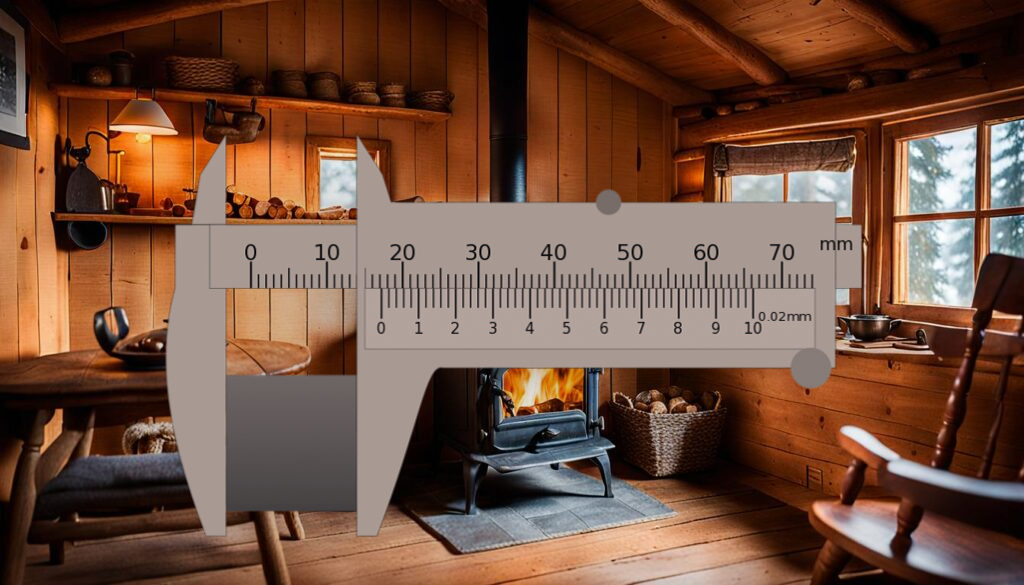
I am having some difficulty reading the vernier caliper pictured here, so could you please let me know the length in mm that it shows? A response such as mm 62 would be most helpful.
mm 17.2
